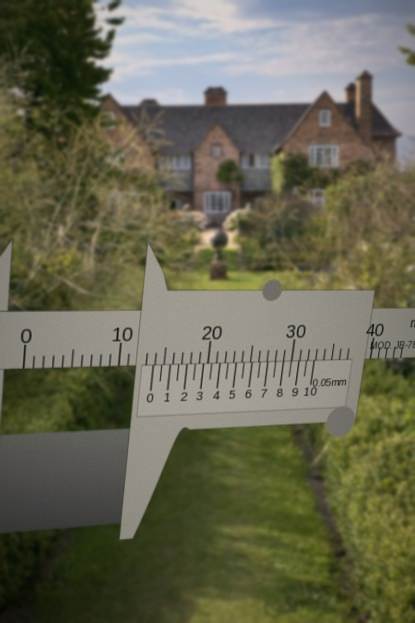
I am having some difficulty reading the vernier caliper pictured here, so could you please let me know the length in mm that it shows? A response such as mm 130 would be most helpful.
mm 13.8
